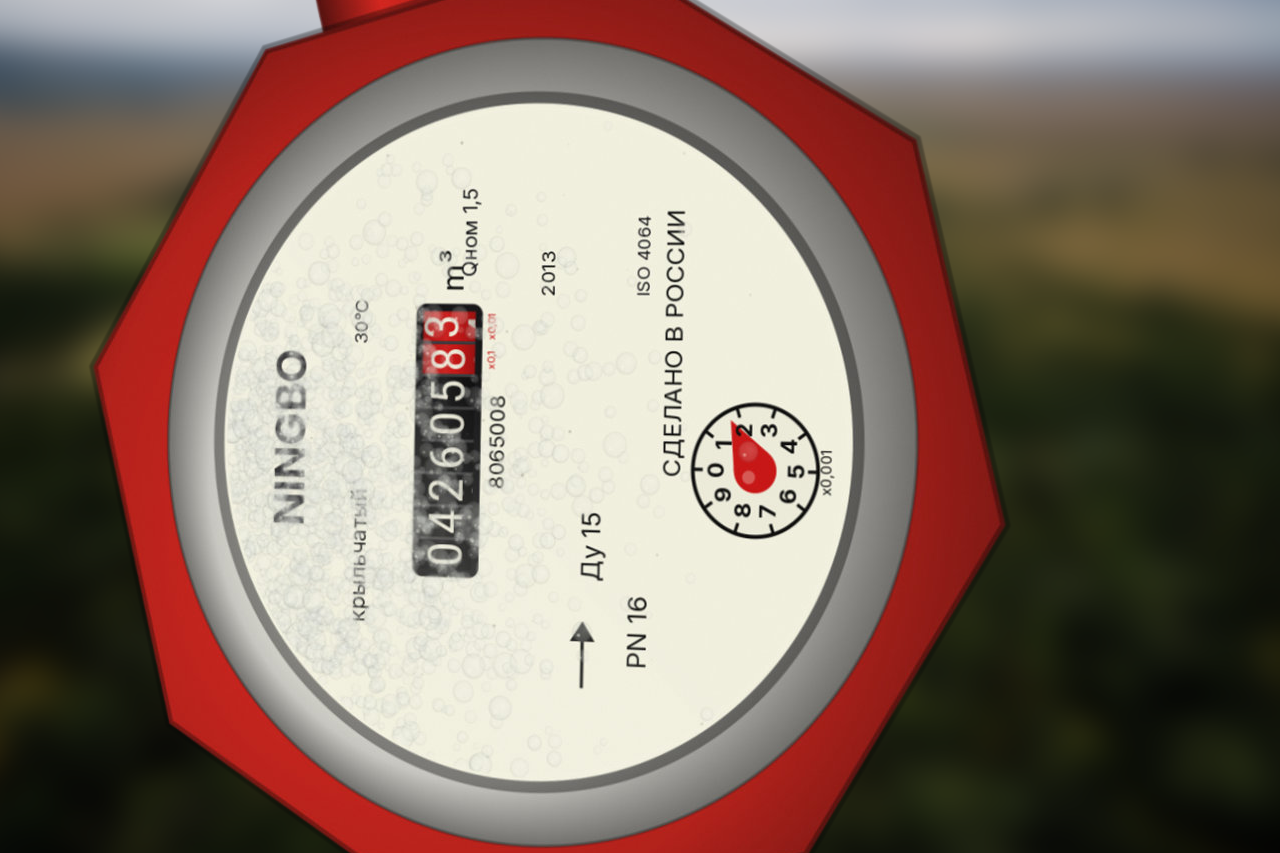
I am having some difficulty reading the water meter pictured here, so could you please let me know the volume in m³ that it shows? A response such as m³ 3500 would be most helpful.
m³ 42605.831
